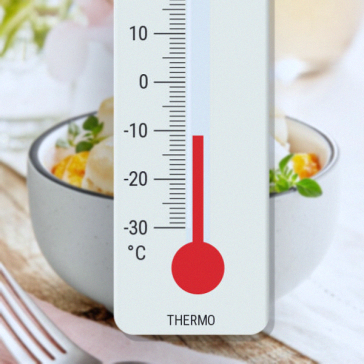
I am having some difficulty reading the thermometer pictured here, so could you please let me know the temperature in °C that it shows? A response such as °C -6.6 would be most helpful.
°C -11
